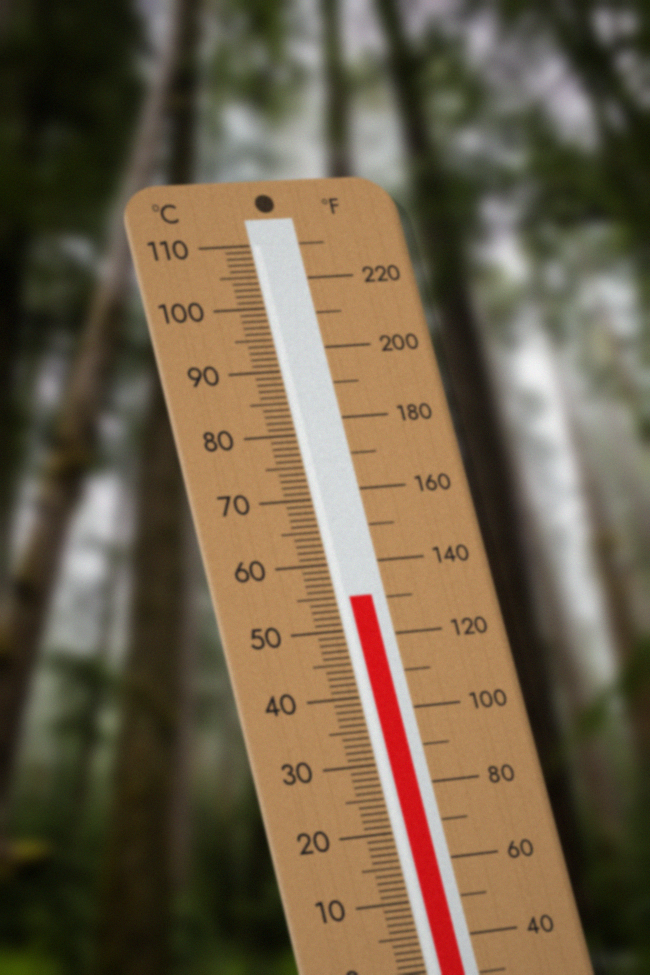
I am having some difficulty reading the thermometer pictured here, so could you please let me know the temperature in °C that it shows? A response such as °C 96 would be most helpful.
°C 55
